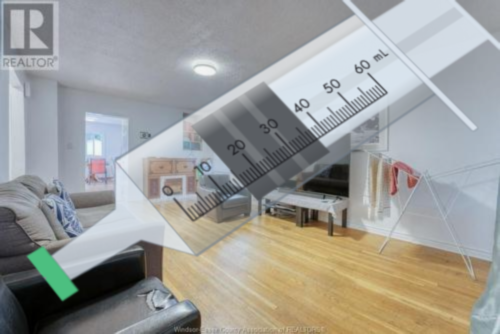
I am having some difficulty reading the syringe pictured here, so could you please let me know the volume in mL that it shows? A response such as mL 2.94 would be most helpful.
mL 15
